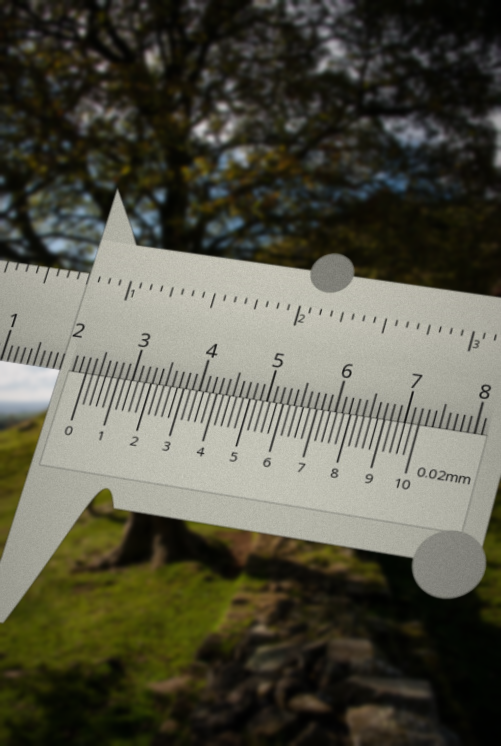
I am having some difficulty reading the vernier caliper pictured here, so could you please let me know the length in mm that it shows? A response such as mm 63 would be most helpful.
mm 23.0
